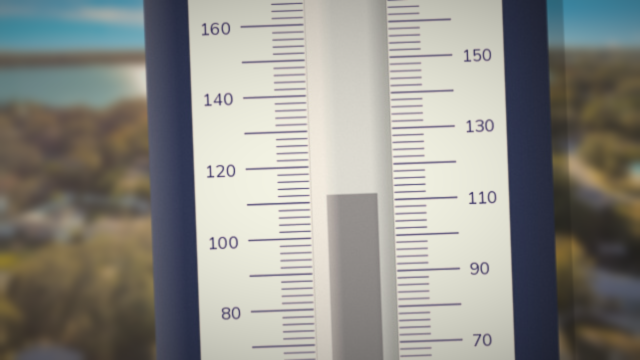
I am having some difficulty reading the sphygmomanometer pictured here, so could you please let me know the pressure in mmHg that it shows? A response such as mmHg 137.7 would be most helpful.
mmHg 112
